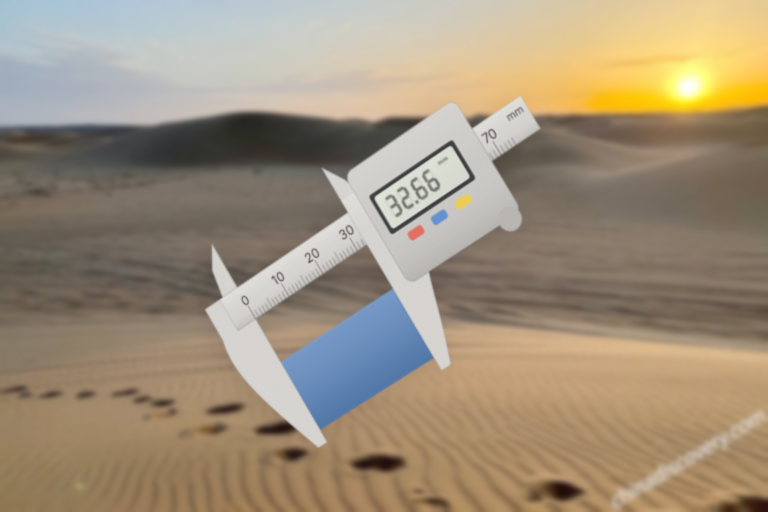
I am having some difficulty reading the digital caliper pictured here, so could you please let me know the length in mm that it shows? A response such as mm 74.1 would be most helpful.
mm 32.66
